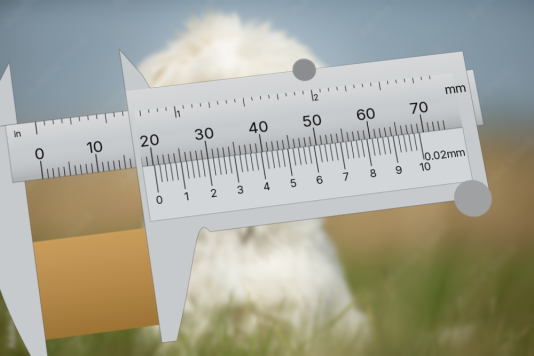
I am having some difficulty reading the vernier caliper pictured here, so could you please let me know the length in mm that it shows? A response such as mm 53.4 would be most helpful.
mm 20.2
